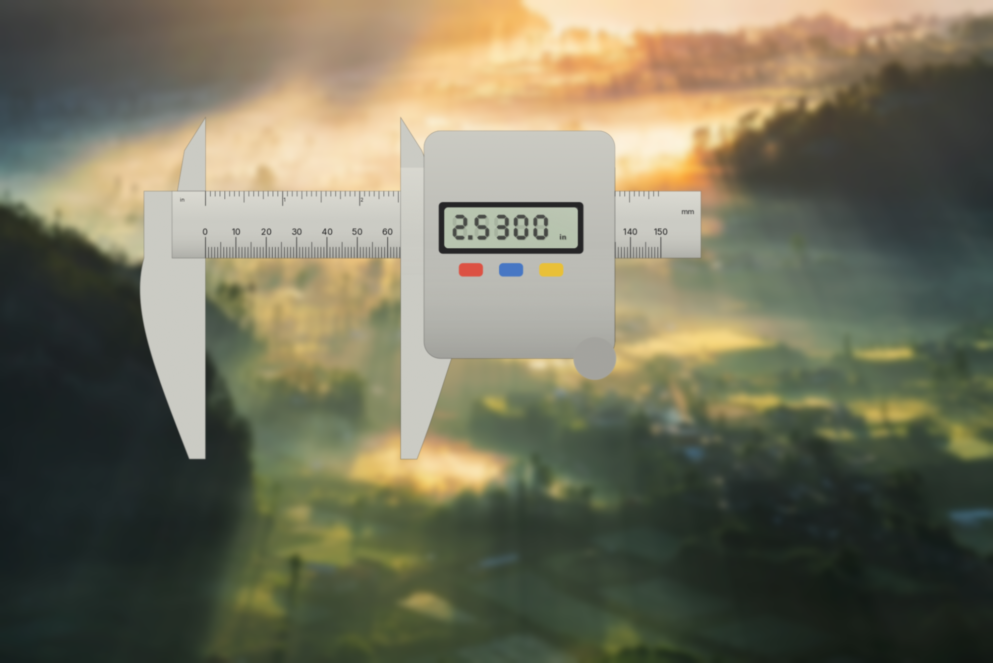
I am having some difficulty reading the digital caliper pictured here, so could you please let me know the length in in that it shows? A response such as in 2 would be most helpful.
in 2.5300
